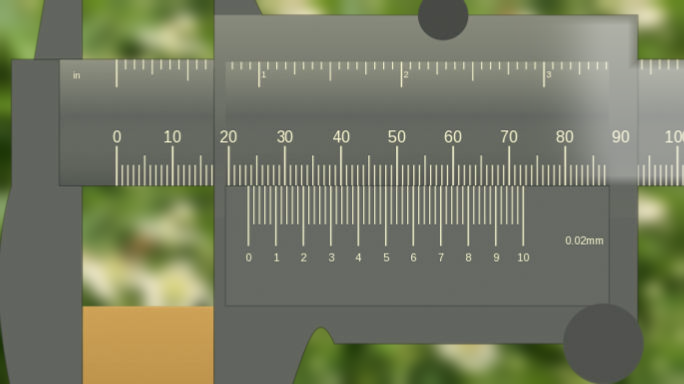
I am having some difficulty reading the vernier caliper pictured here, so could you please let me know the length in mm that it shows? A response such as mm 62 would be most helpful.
mm 23.5
